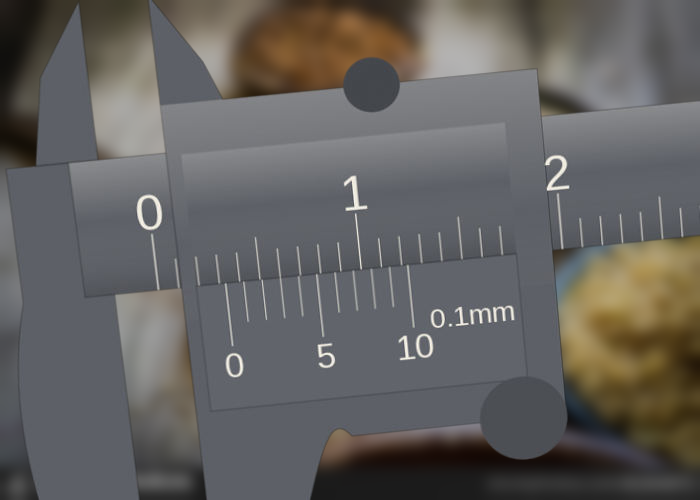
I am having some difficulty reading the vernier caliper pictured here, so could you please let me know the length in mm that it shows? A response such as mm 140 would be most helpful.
mm 3.3
